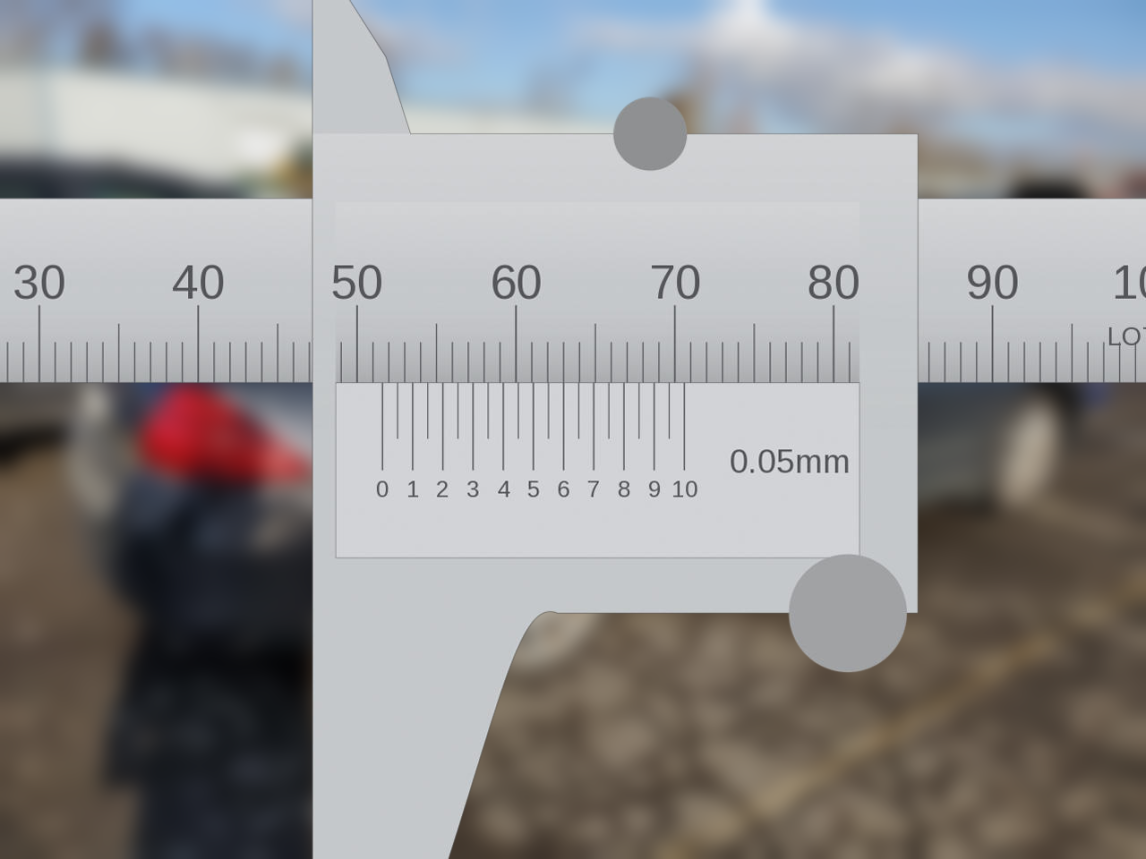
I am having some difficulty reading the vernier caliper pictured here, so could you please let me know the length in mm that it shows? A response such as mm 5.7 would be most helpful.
mm 51.6
